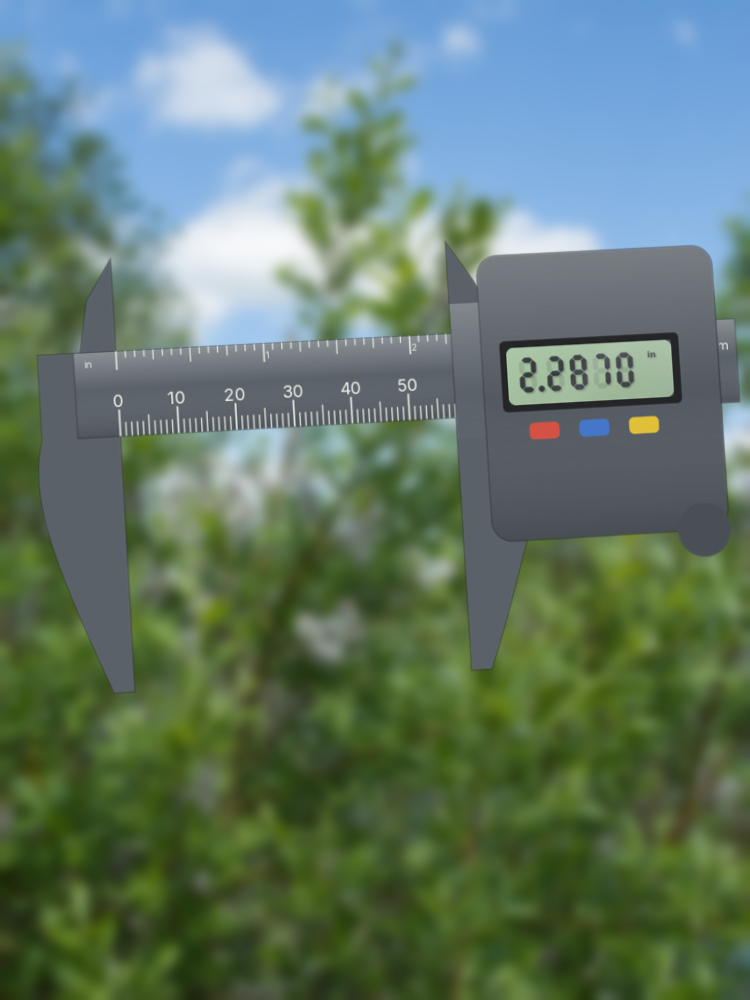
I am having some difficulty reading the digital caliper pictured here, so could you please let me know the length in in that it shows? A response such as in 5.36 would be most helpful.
in 2.2870
